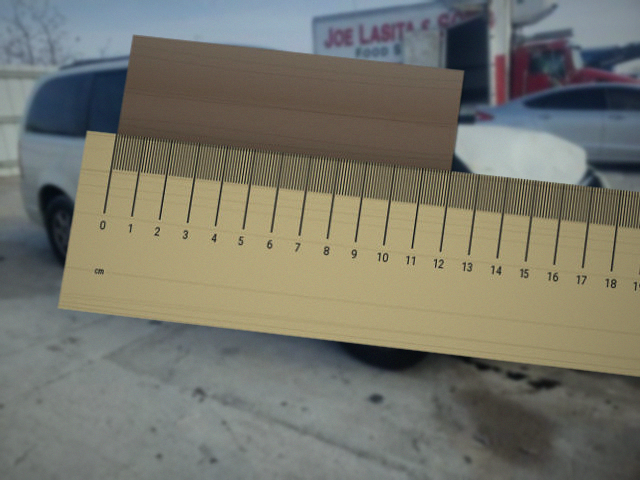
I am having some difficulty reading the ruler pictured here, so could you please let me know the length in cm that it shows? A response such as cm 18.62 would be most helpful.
cm 12
